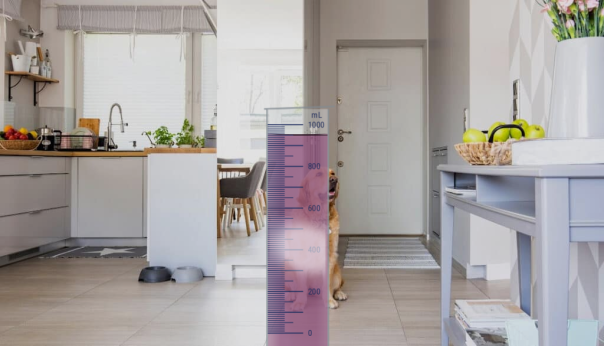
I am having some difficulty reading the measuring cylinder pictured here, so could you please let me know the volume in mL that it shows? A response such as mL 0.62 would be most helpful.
mL 950
